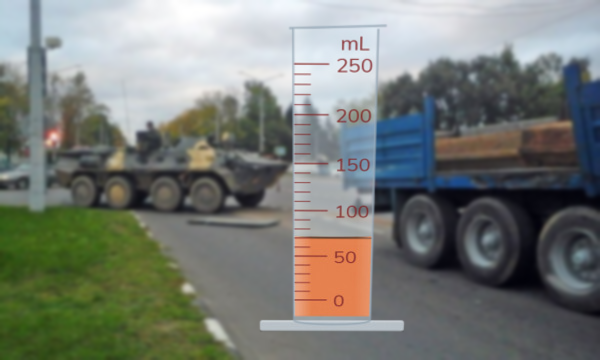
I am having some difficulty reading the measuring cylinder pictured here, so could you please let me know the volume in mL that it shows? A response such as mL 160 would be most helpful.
mL 70
